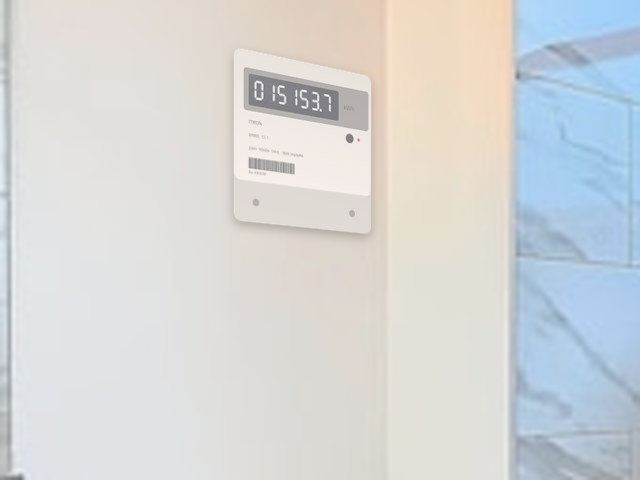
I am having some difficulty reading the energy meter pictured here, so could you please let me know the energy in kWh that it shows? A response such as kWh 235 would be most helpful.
kWh 15153.7
